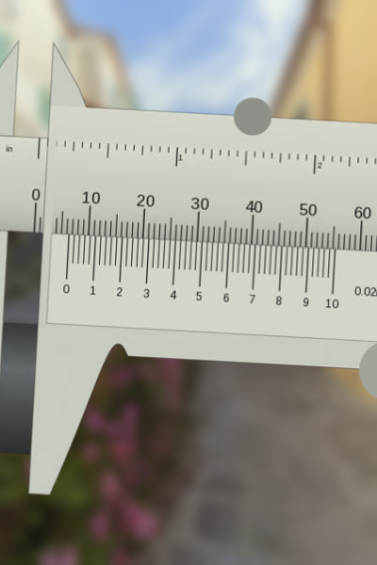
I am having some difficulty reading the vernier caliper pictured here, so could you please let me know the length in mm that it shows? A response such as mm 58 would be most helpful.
mm 6.4
